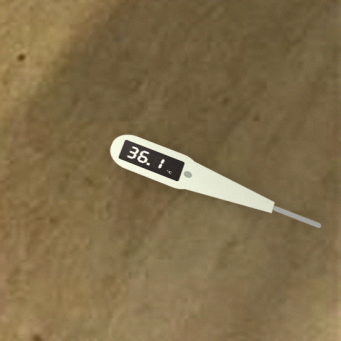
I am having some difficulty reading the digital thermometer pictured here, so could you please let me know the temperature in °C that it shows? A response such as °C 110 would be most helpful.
°C 36.1
